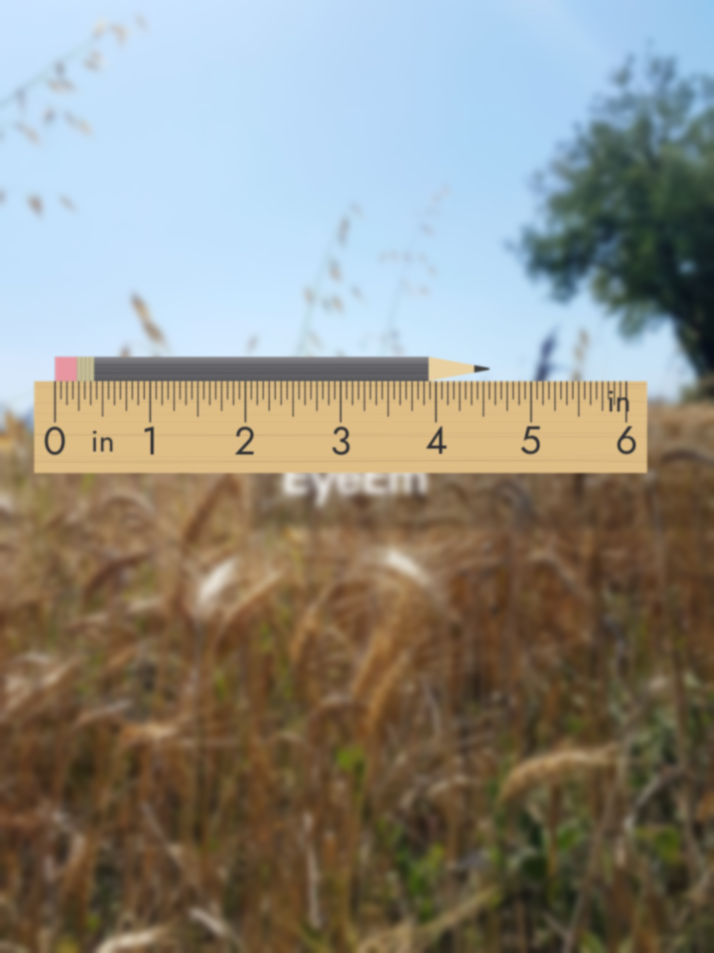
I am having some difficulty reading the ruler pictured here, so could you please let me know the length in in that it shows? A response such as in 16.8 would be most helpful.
in 4.5625
